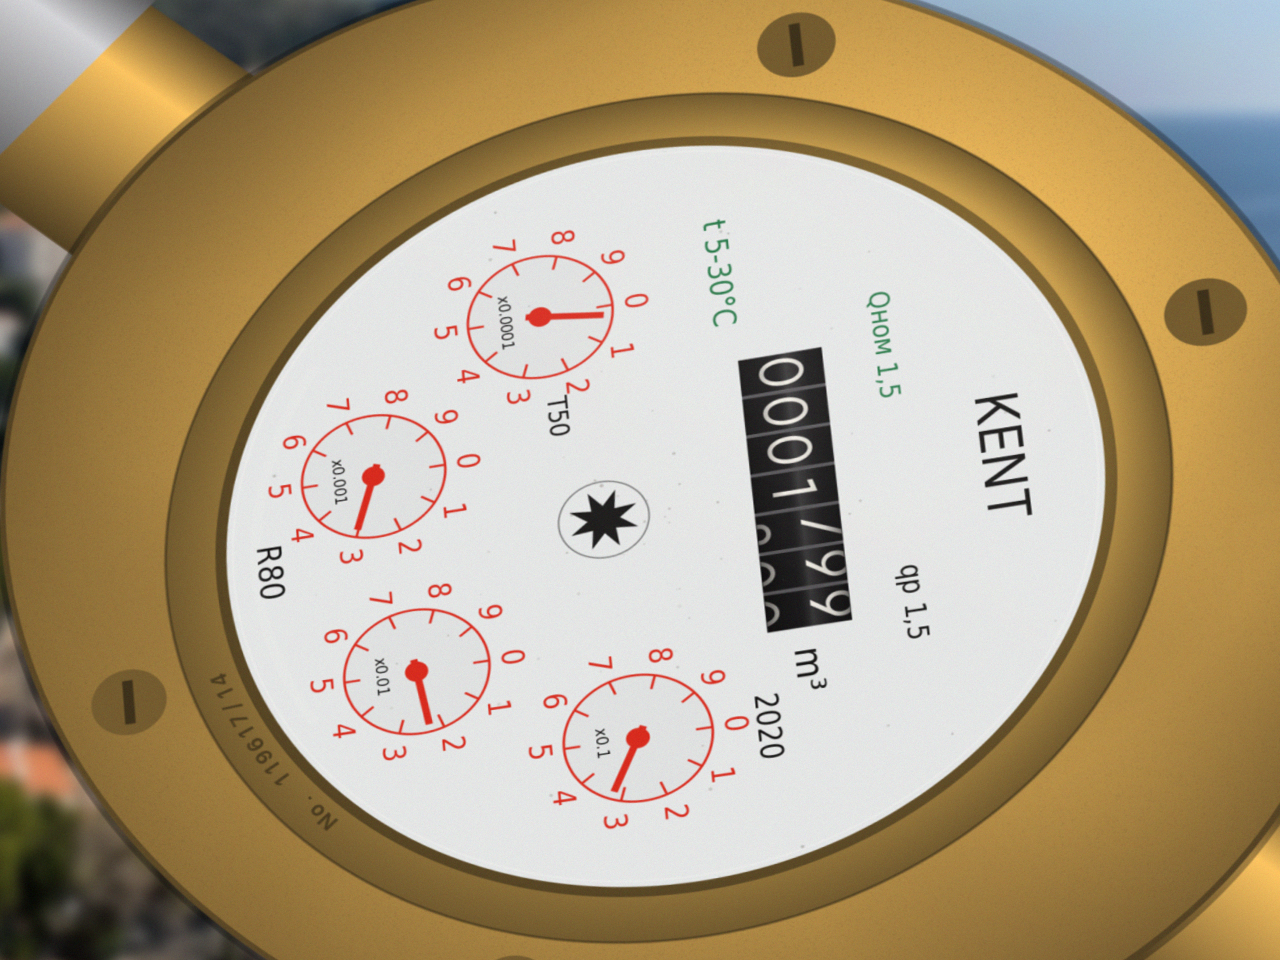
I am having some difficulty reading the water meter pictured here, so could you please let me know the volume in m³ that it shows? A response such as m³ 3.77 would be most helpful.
m³ 1799.3230
